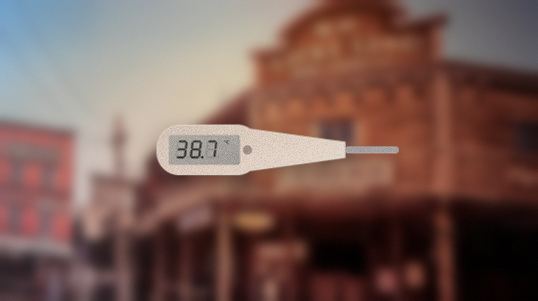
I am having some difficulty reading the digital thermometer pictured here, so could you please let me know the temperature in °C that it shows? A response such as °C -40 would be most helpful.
°C 38.7
